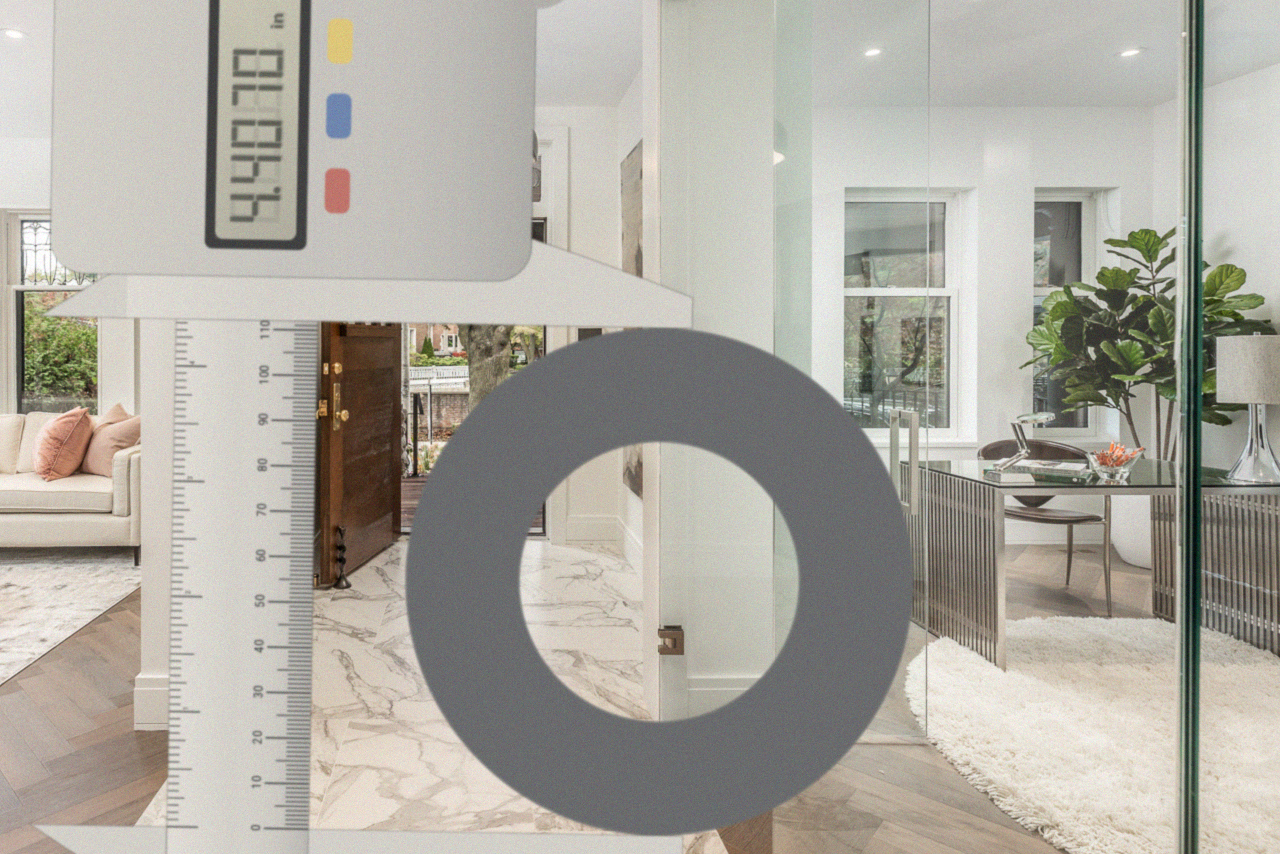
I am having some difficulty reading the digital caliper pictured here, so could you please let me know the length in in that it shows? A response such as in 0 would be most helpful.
in 4.4070
